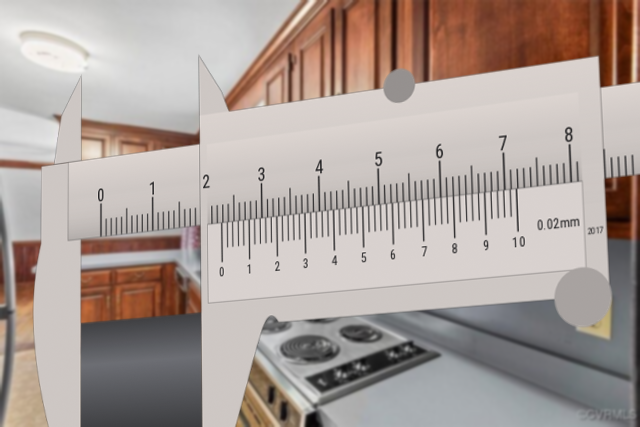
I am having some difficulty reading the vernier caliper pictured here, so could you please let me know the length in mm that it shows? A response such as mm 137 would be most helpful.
mm 22.8
